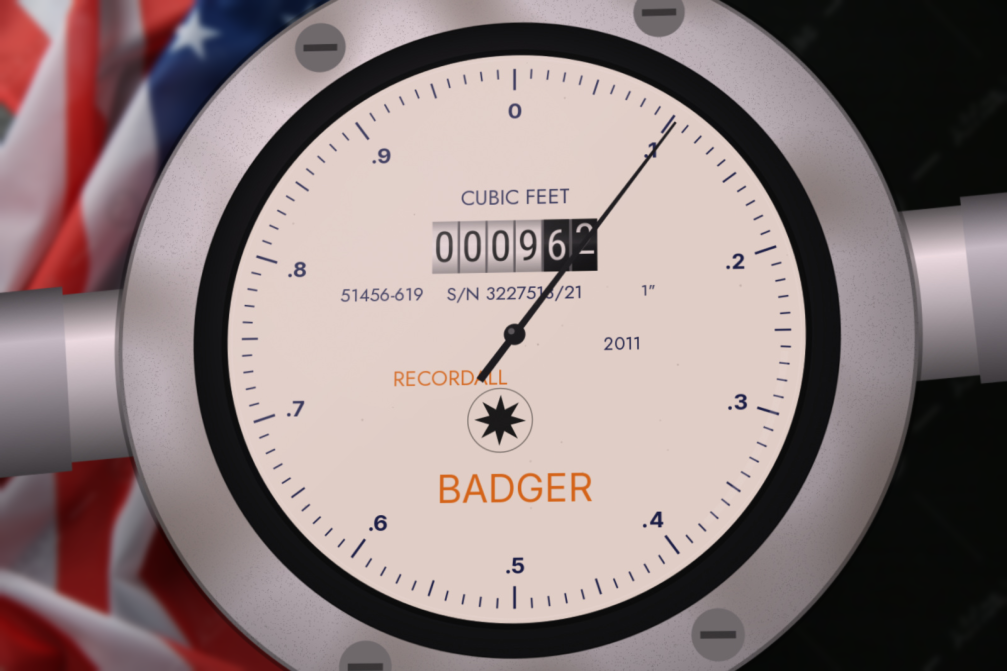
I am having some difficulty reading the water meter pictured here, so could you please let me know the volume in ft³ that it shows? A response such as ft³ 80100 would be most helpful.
ft³ 962.10
